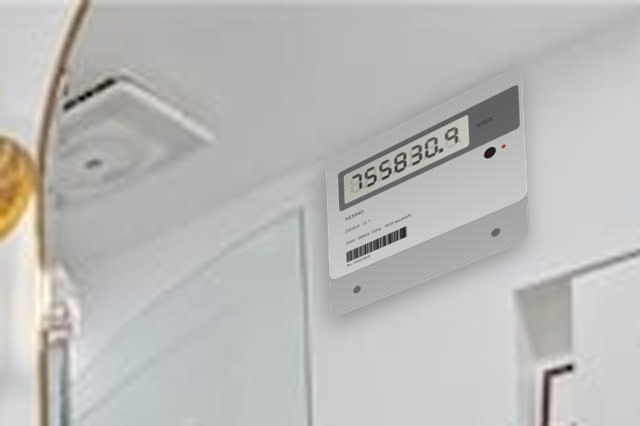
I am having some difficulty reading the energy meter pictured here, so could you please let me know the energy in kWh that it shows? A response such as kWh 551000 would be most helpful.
kWh 755830.9
